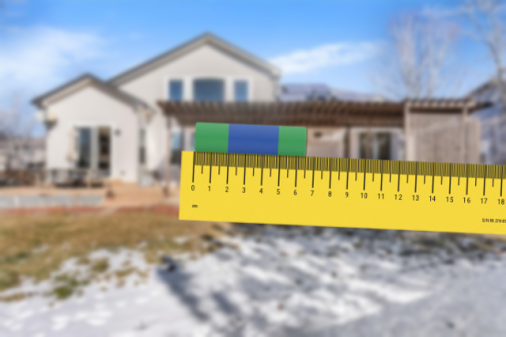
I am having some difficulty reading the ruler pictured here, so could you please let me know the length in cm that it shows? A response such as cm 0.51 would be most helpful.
cm 6.5
